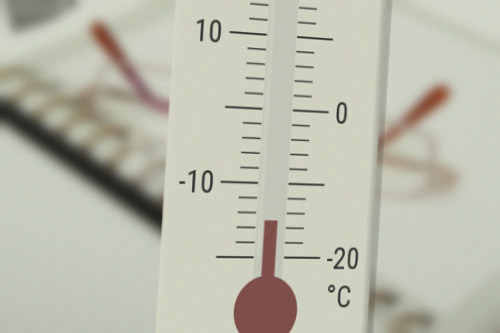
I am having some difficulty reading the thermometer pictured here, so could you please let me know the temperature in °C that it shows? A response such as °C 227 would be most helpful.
°C -15
